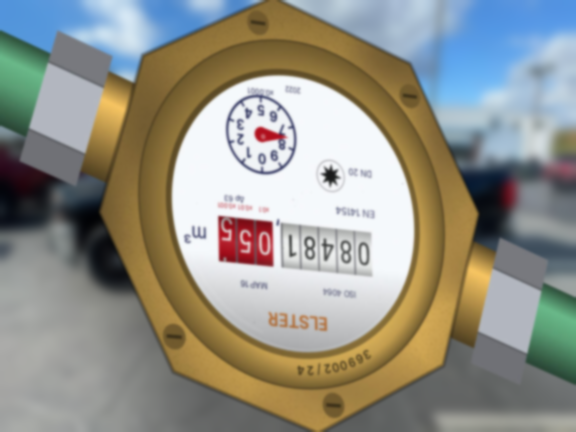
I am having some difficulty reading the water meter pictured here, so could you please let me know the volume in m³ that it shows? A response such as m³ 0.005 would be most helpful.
m³ 8481.0547
